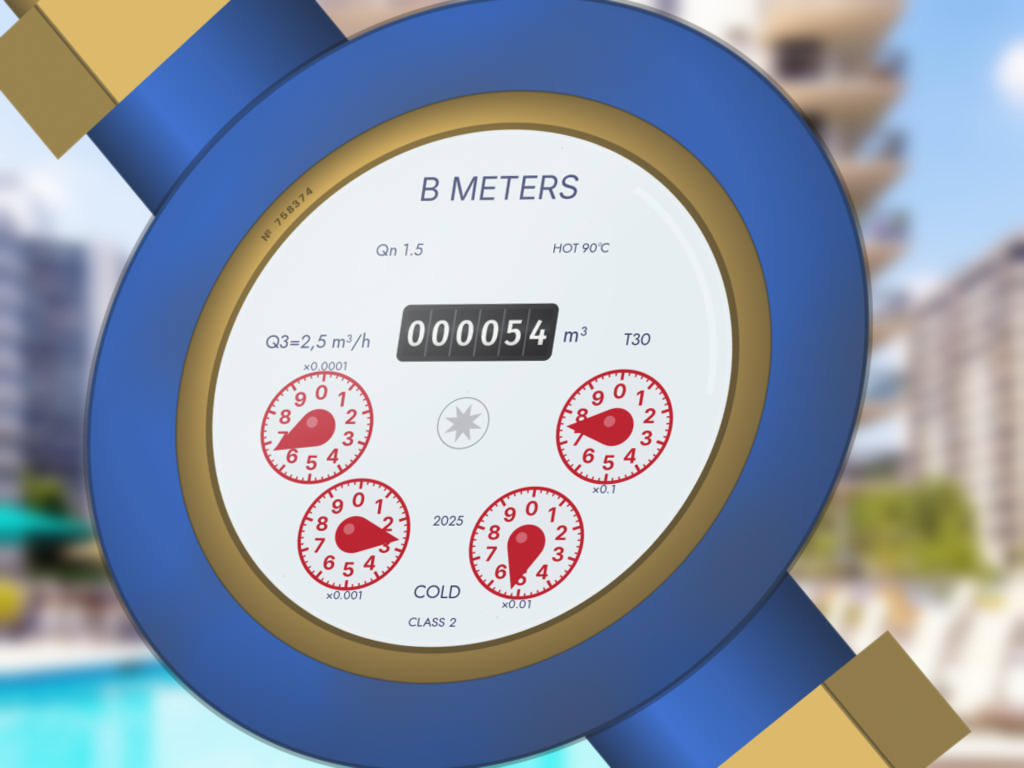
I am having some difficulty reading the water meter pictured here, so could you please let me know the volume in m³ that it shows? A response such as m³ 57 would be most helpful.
m³ 54.7526
